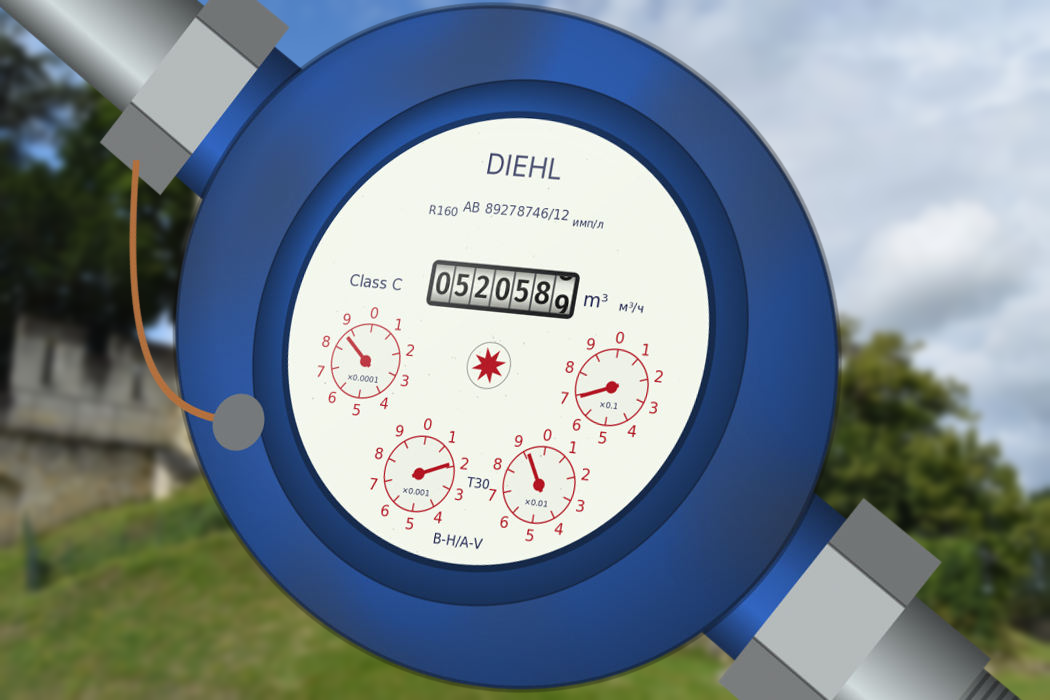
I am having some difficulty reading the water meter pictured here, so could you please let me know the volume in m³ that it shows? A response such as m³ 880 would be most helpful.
m³ 520588.6918
